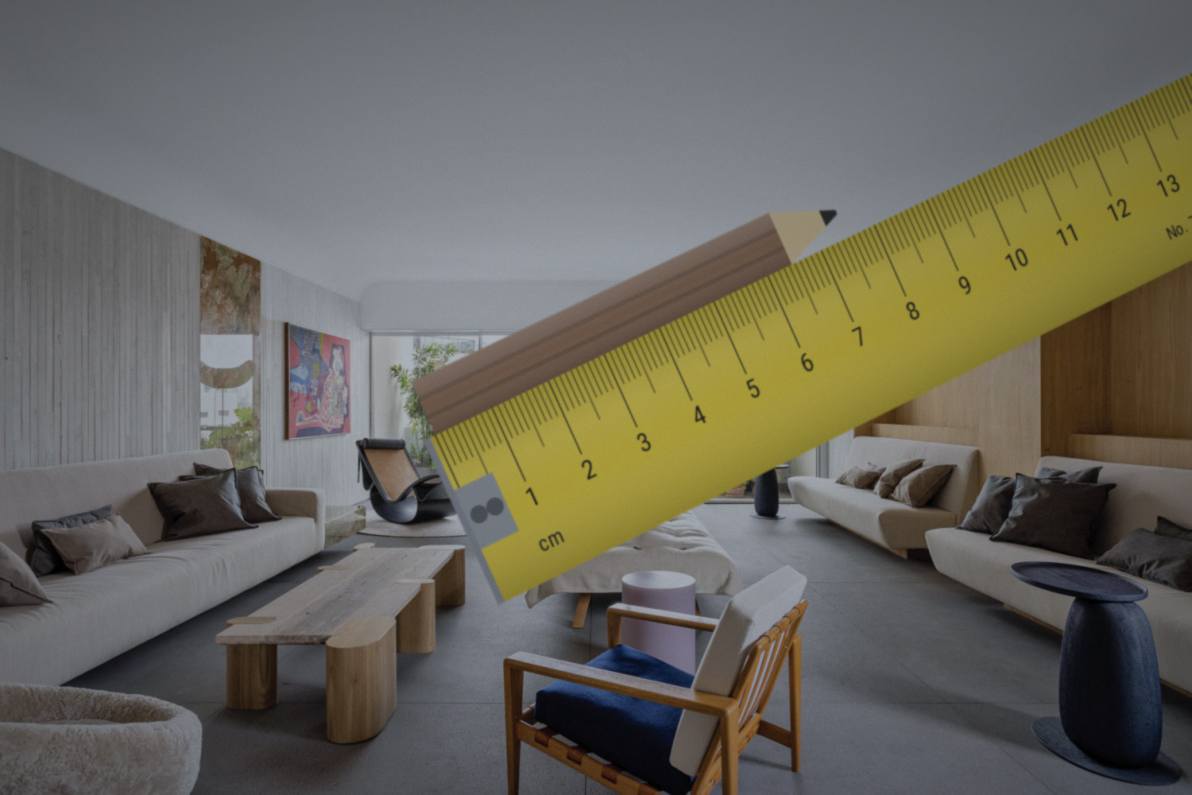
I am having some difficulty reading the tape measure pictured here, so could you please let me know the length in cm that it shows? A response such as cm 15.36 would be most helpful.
cm 7.5
